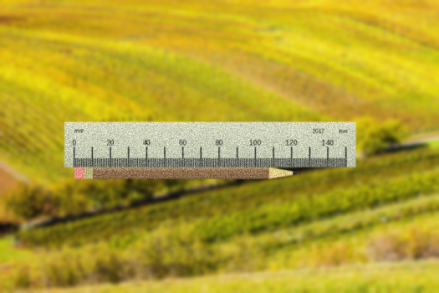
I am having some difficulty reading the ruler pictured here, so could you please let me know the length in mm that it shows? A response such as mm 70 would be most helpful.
mm 125
